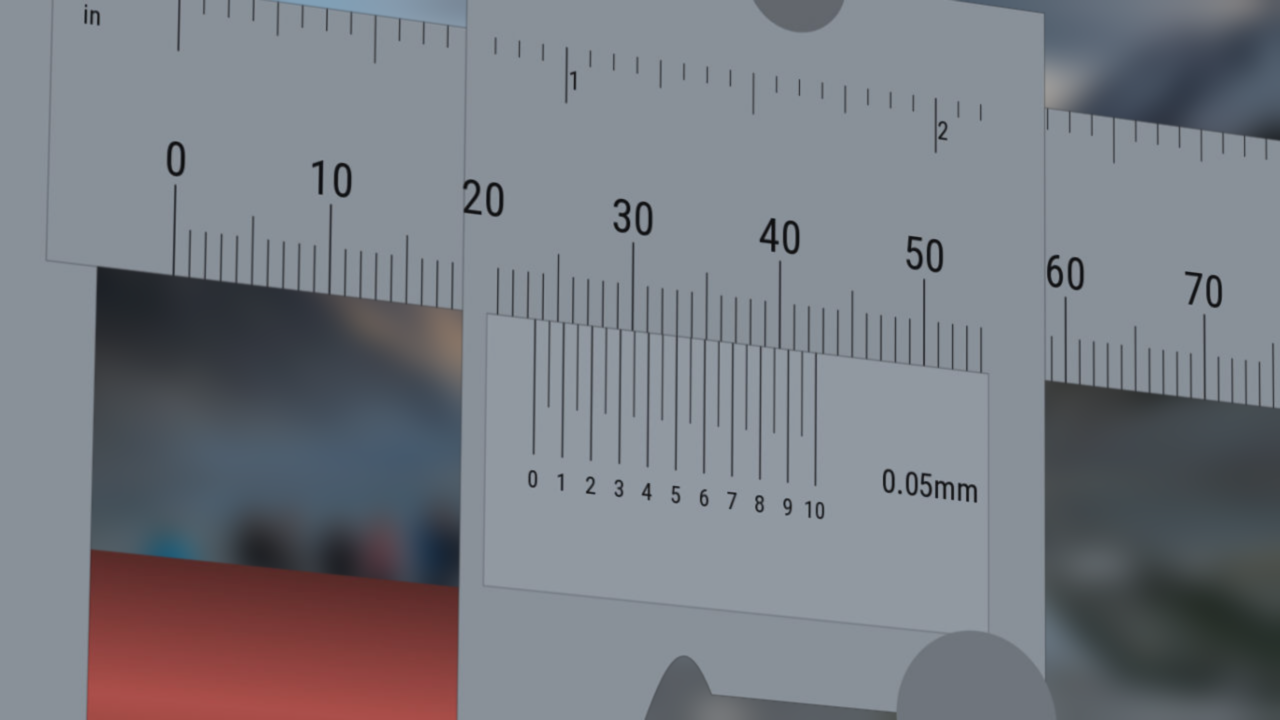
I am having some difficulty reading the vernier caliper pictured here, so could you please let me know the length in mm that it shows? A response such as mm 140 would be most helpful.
mm 23.5
